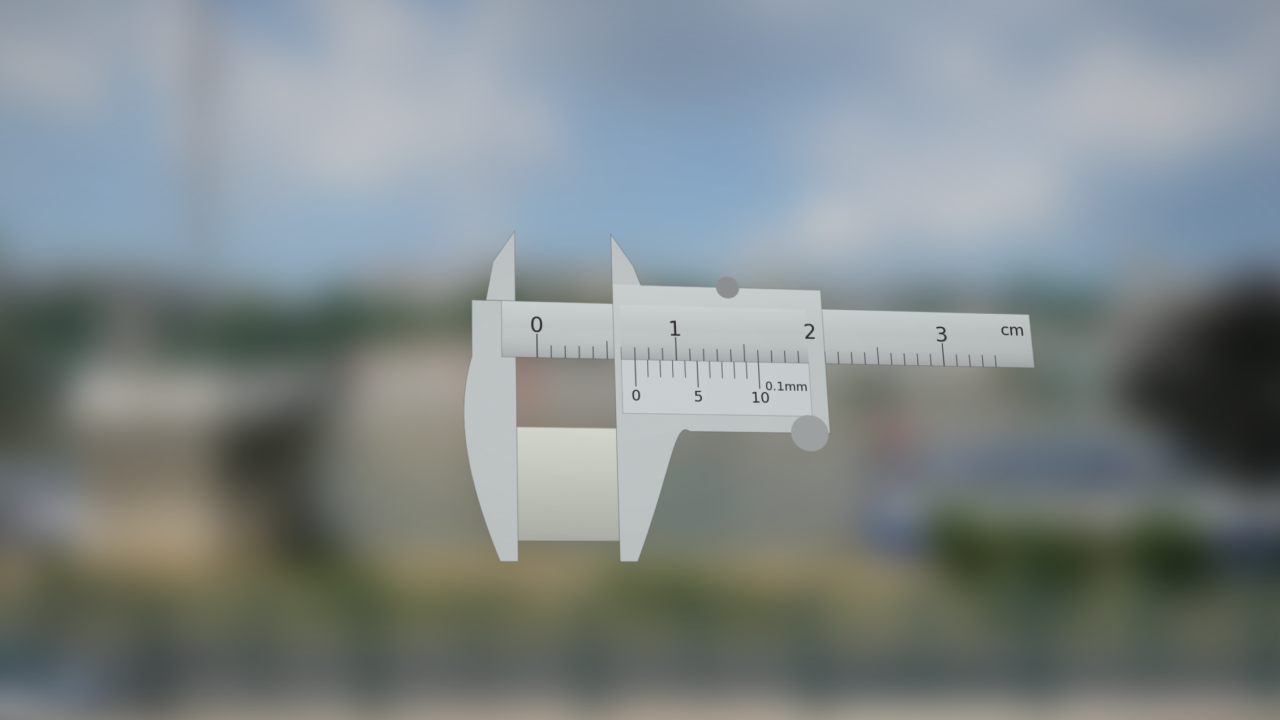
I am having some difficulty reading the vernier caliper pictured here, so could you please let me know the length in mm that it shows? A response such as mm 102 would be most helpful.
mm 7.0
